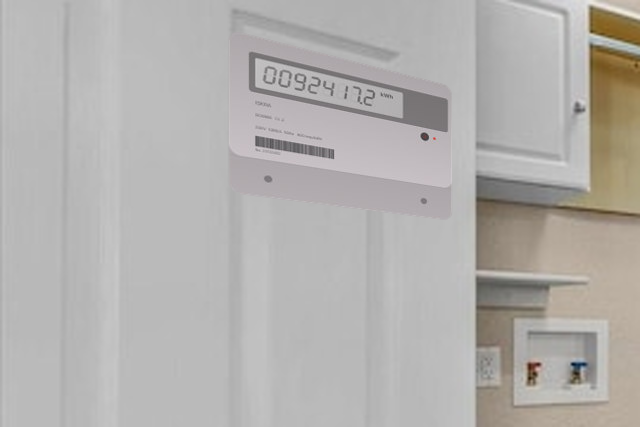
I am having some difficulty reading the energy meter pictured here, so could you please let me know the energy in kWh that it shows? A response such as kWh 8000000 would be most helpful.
kWh 92417.2
